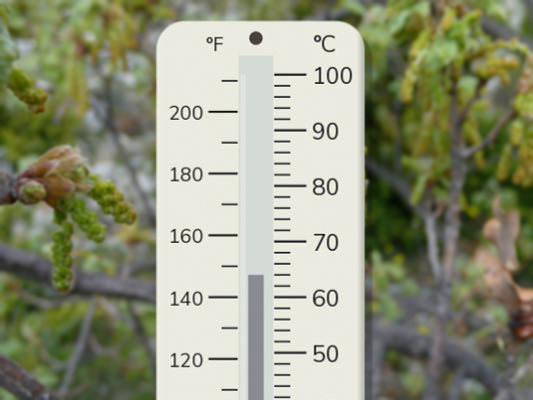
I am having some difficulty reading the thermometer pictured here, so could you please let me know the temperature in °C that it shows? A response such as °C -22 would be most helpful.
°C 64
